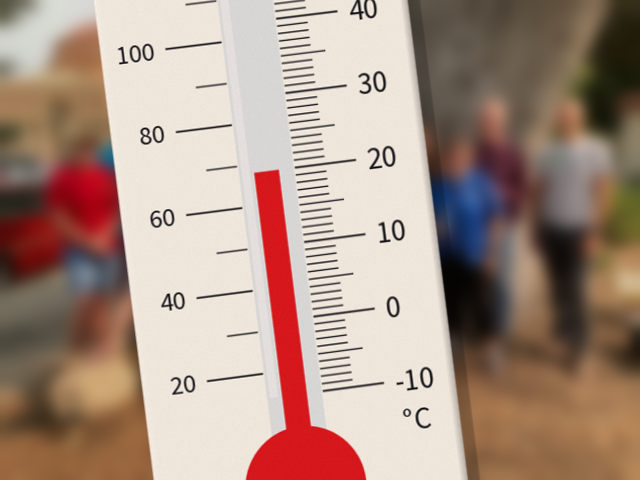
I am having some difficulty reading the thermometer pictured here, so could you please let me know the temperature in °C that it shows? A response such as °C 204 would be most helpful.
°C 20
